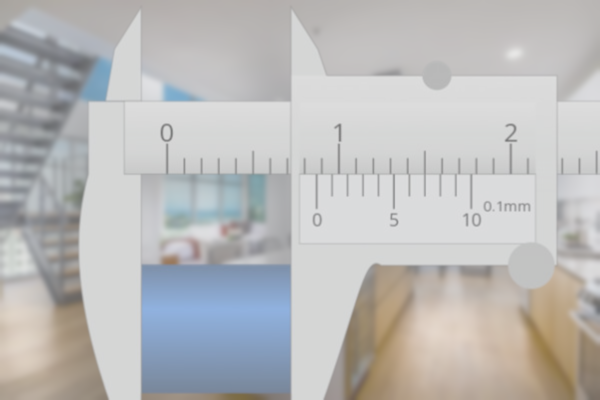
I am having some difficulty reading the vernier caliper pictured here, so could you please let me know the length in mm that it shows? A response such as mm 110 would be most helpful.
mm 8.7
